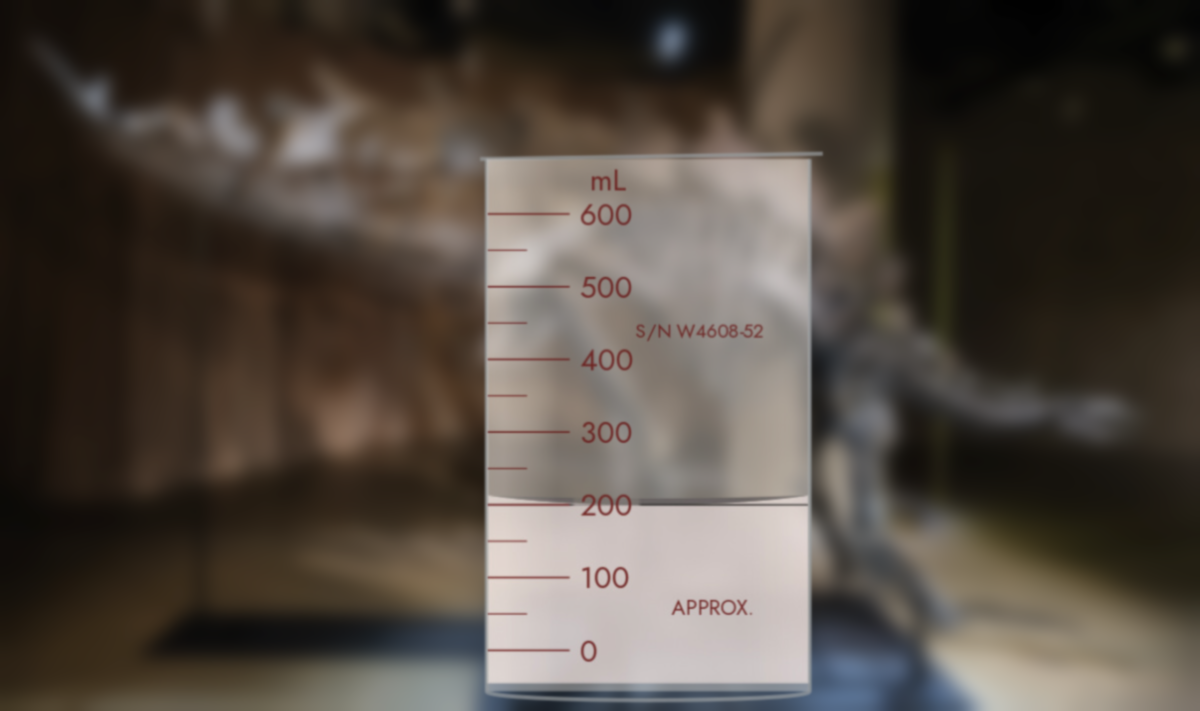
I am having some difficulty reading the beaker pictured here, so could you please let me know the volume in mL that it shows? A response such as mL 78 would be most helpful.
mL 200
